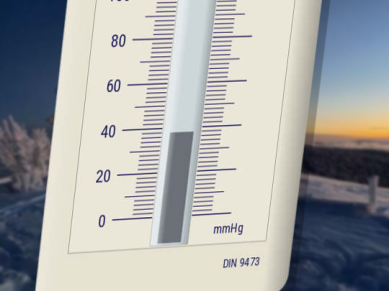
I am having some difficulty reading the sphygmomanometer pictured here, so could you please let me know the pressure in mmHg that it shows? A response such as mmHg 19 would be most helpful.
mmHg 38
